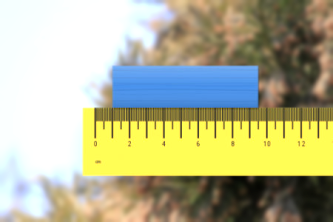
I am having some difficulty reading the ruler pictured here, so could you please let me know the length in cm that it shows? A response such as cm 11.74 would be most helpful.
cm 8.5
